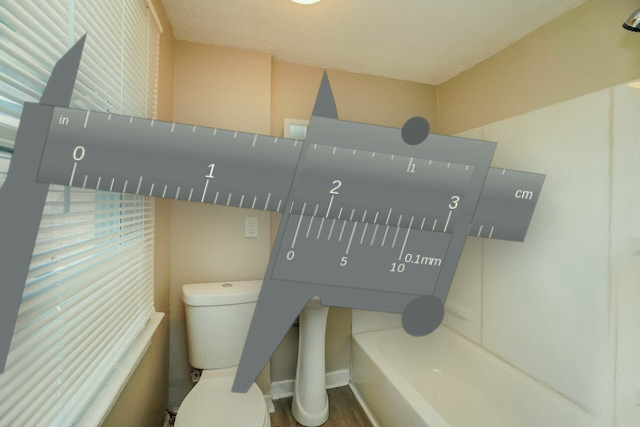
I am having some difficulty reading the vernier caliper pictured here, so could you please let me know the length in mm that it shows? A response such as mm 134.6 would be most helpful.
mm 18.0
